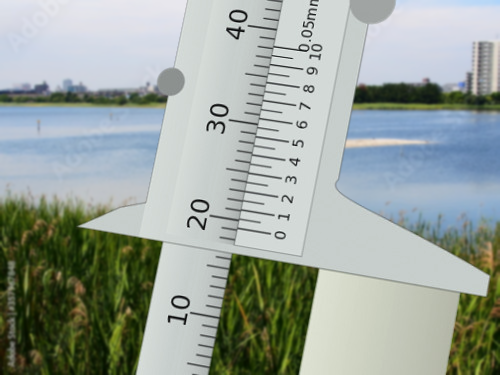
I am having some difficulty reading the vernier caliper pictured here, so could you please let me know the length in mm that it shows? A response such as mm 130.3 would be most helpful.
mm 19.2
